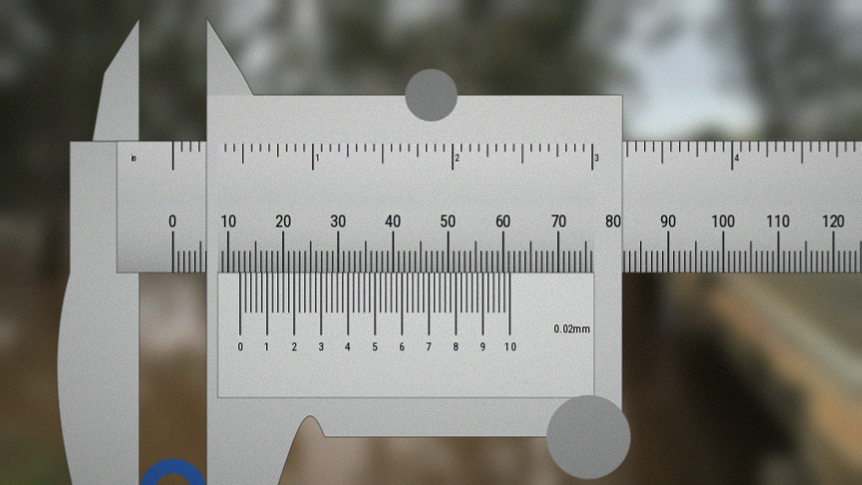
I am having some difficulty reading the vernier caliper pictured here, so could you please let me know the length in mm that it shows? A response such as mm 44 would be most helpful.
mm 12.2
